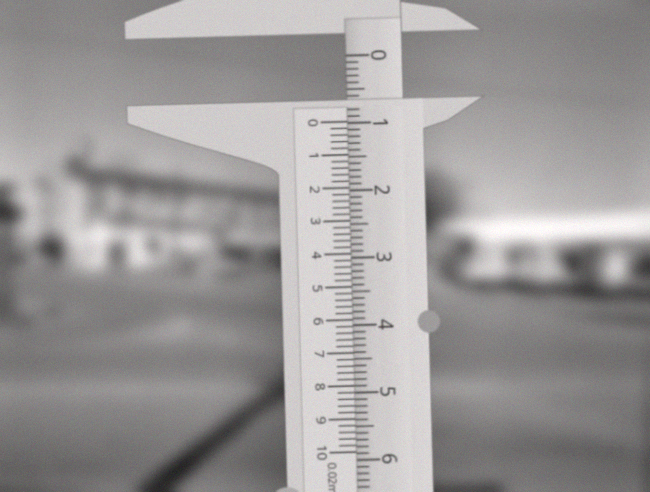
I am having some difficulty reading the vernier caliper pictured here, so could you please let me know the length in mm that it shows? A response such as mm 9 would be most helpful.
mm 9.8
